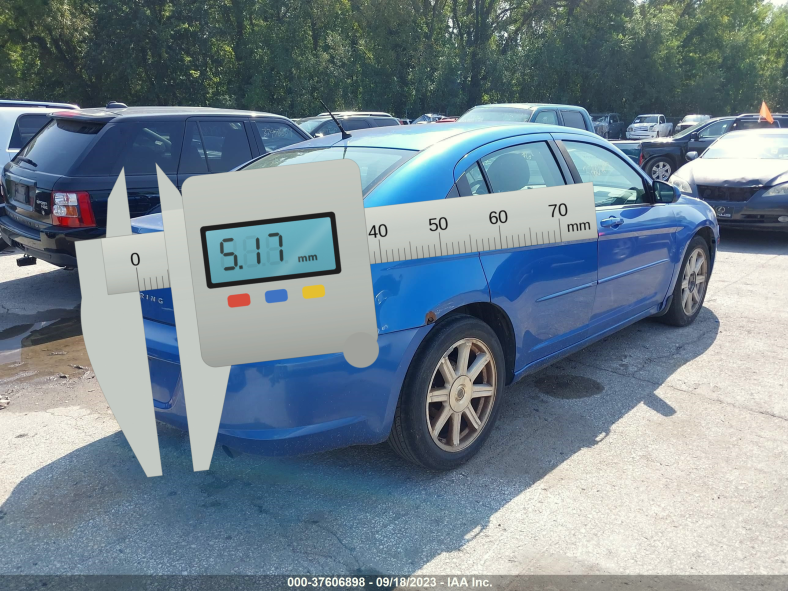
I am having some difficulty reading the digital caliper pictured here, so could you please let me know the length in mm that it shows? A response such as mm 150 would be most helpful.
mm 5.17
